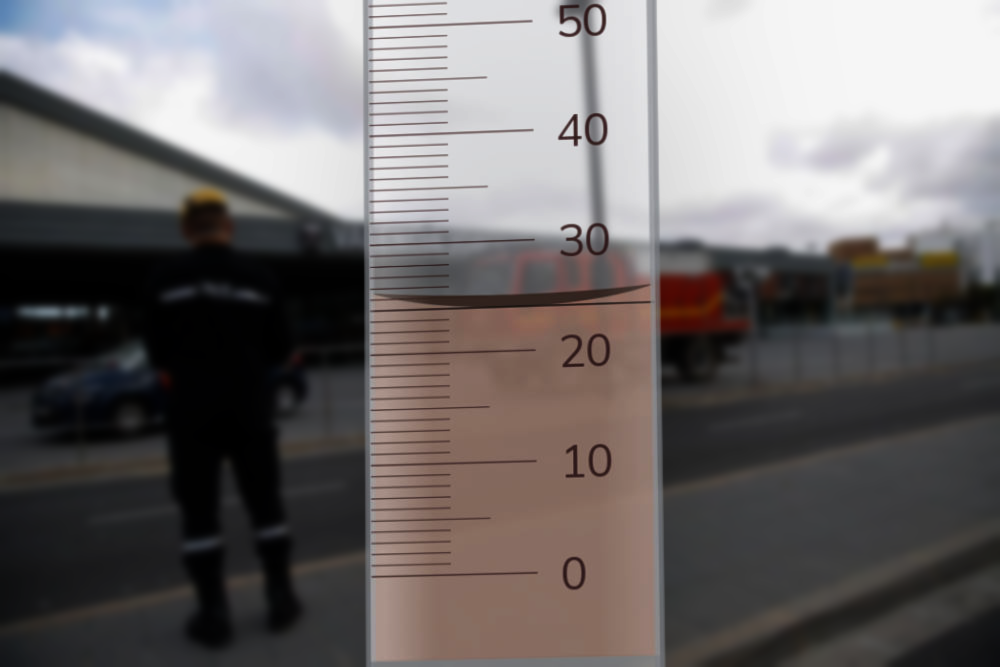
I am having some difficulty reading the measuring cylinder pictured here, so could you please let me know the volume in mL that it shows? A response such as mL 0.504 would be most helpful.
mL 24
